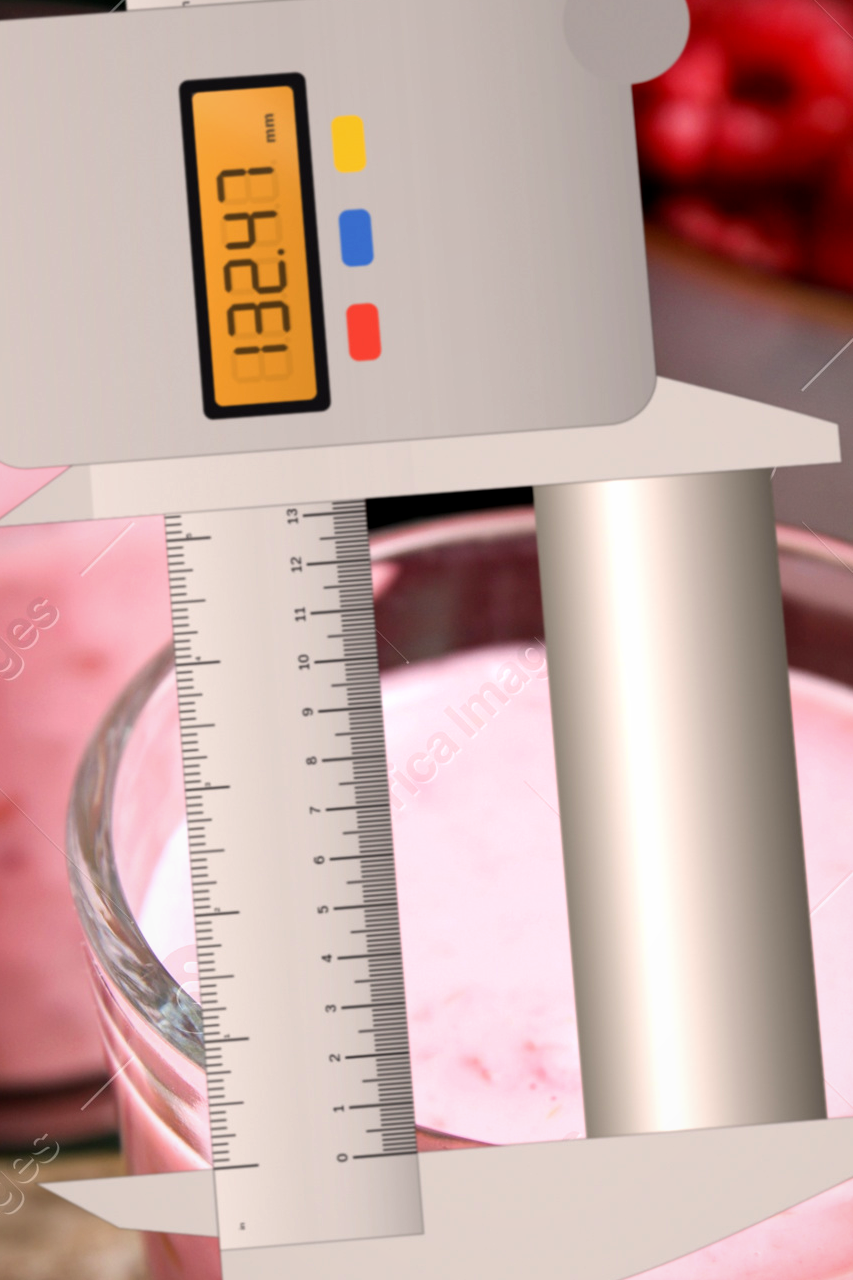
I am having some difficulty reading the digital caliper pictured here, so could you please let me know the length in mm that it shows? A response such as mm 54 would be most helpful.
mm 132.47
